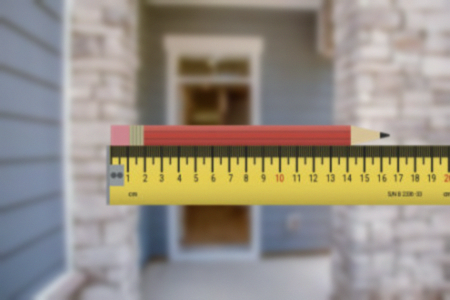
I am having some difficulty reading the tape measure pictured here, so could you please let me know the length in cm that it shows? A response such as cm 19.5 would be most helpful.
cm 16.5
